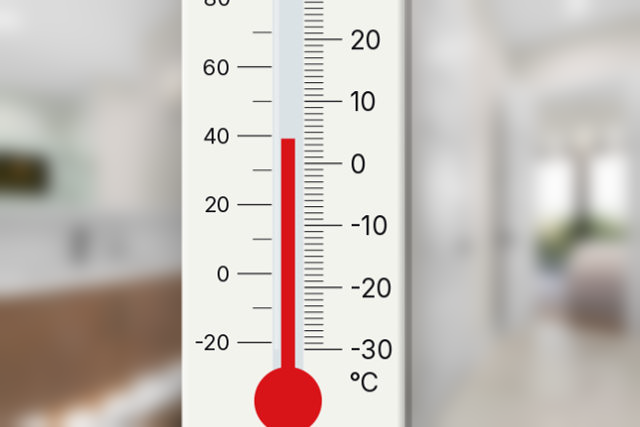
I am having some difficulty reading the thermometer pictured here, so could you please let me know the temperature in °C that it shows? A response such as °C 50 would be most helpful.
°C 4
